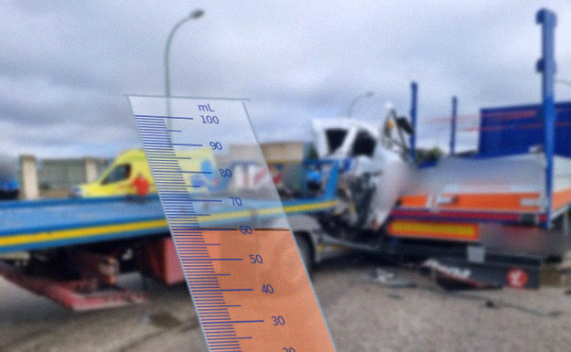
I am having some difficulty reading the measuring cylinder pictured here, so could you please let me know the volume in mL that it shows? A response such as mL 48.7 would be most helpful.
mL 60
